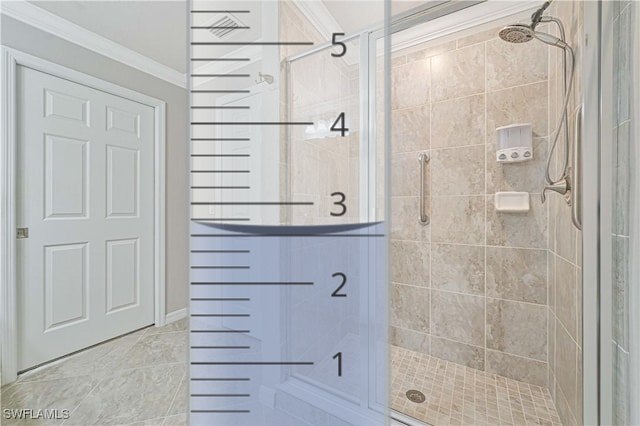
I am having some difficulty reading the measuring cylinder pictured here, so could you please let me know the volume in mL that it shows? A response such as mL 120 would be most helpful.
mL 2.6
